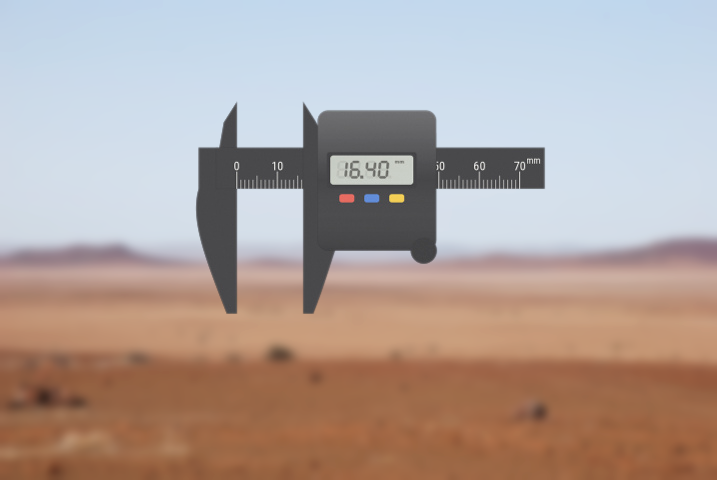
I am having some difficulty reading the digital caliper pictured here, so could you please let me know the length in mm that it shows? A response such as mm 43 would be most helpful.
mm 16.40
